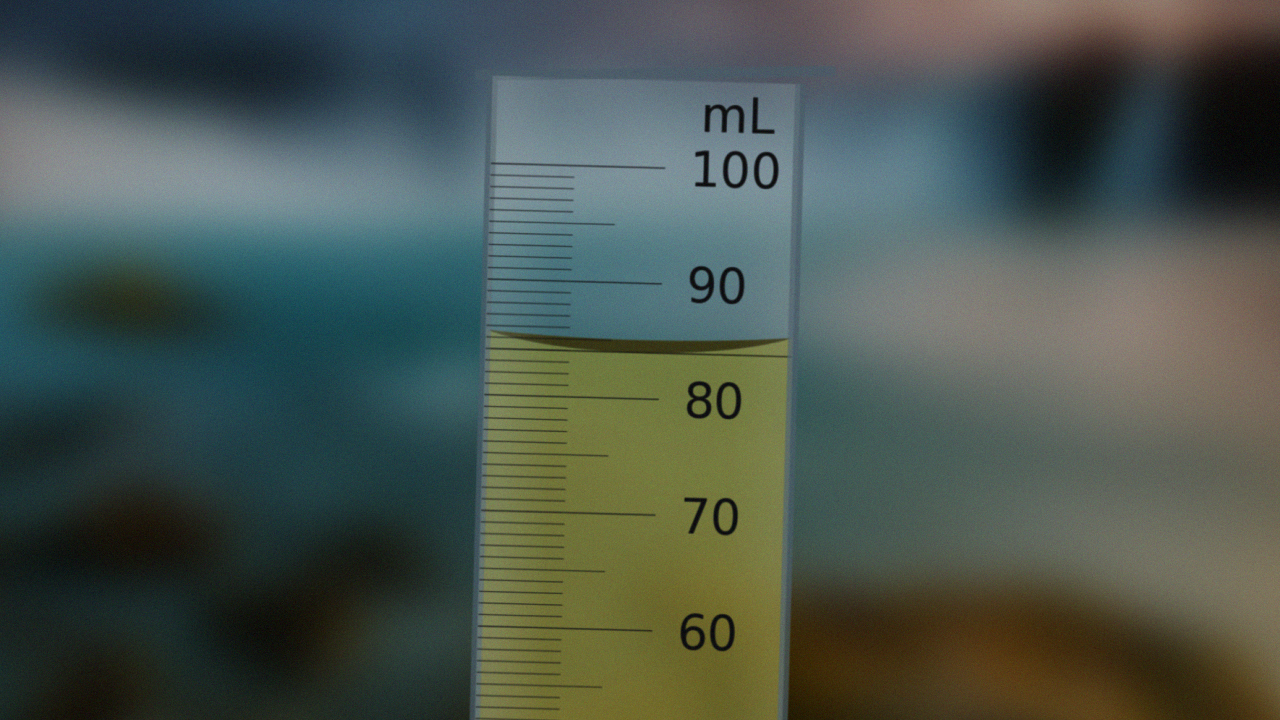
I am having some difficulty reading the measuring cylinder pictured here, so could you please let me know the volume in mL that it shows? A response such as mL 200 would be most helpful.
mL 84
